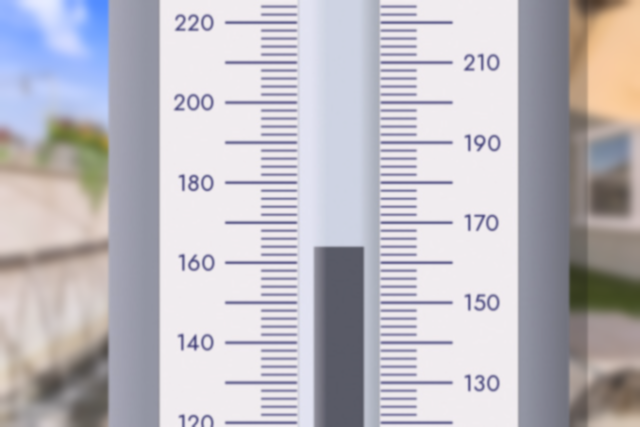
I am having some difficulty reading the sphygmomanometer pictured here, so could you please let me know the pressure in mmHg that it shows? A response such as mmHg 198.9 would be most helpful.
mmHg 164
